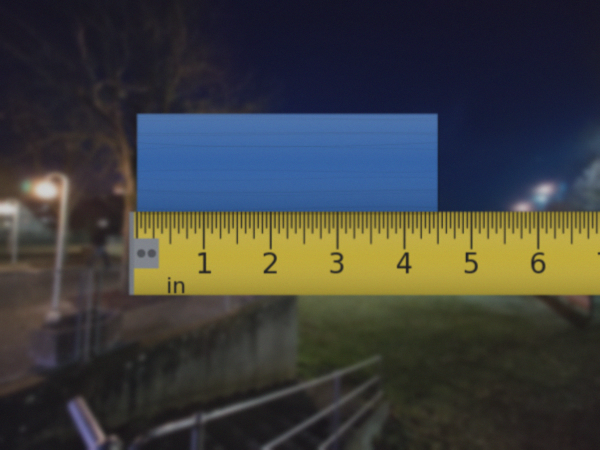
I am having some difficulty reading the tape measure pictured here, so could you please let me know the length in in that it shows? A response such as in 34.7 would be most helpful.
in 4.5
